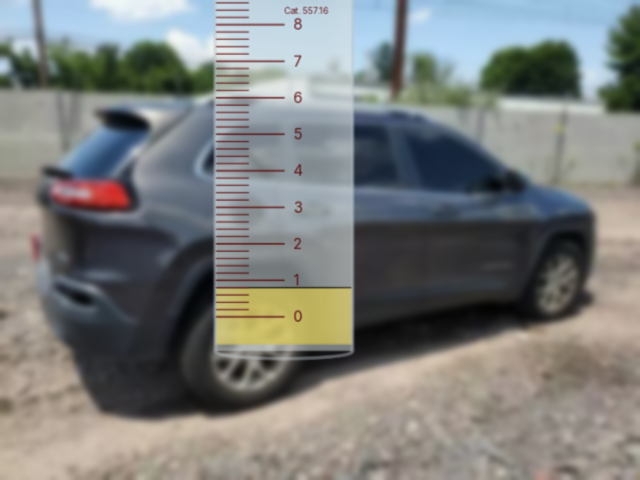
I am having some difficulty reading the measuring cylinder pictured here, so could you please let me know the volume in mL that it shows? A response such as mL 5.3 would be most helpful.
mL 0.8
